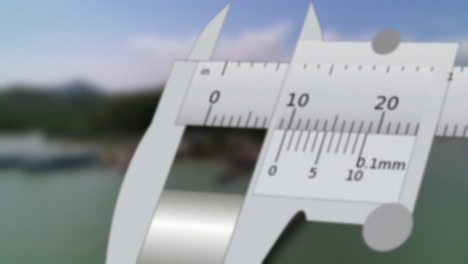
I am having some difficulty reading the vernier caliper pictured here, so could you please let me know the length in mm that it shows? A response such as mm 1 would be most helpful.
mm 9.8
